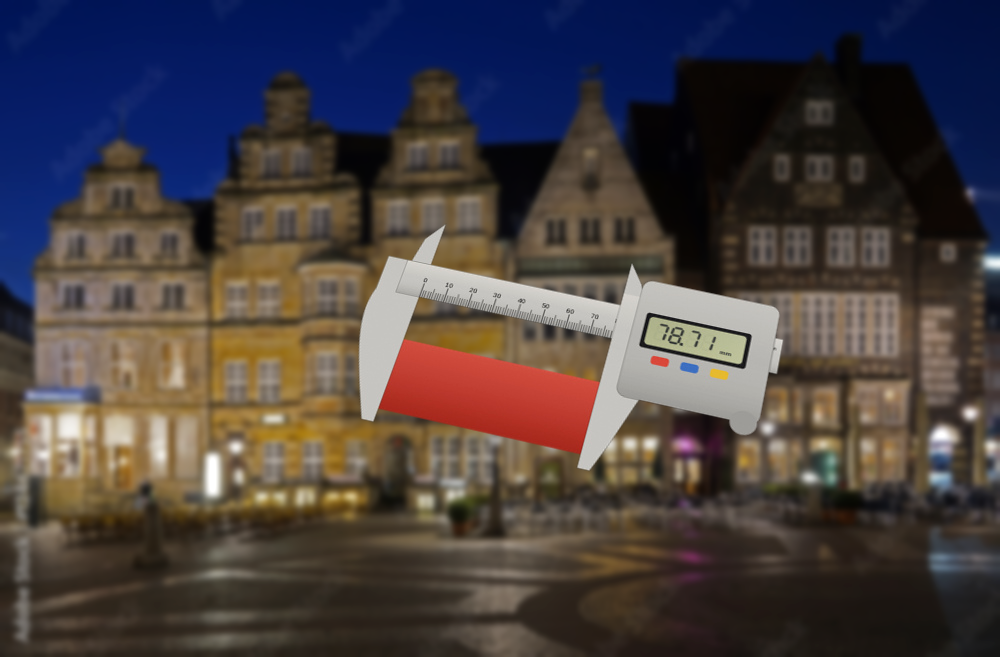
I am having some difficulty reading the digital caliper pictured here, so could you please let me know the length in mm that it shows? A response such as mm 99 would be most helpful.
mm 78.71
